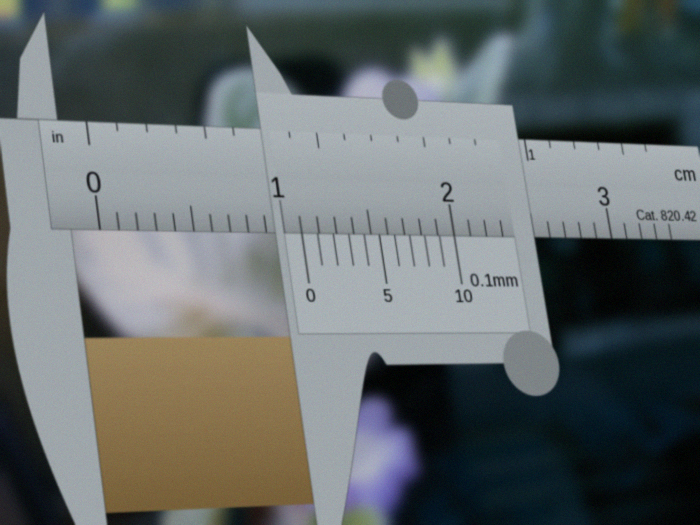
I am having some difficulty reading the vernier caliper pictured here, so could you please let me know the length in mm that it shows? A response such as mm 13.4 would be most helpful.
mm 11.0
